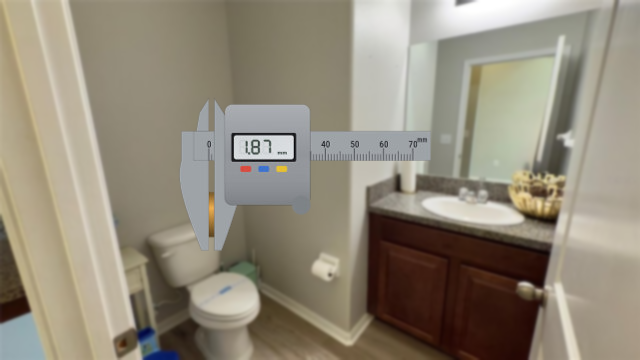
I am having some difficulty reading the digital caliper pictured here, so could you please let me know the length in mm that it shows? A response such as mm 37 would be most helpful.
mm 1.87
